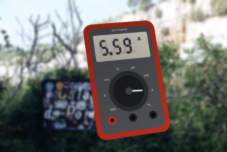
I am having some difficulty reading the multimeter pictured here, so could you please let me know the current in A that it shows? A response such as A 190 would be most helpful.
A 5.59
